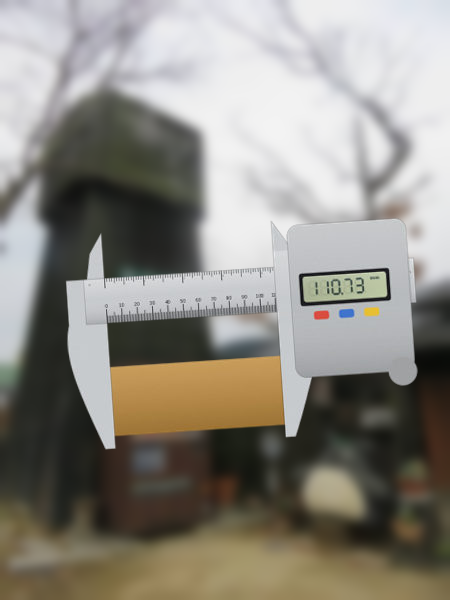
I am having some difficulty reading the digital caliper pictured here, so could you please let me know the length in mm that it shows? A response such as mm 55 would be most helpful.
mm 110.73
